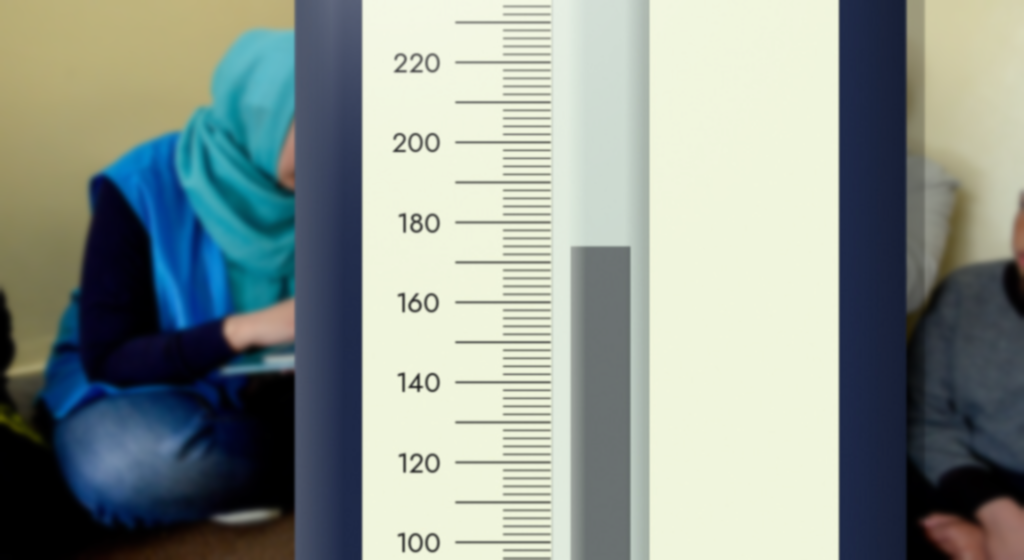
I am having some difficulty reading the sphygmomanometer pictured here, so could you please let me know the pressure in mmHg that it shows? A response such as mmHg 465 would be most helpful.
mmHg 174
